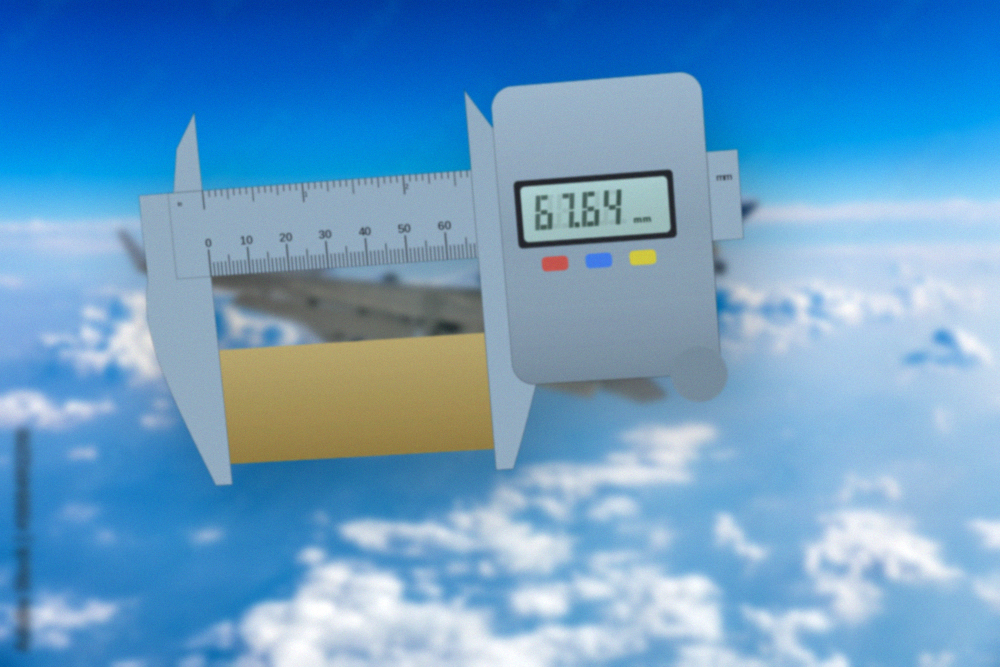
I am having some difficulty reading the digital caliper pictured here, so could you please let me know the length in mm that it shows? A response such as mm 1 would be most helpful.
mm 67.64
